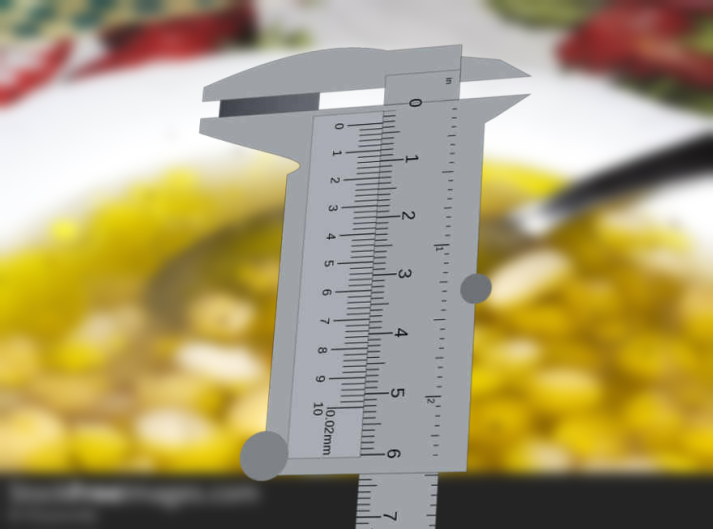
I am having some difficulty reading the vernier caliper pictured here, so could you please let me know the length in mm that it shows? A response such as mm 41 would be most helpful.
mm 3.2
